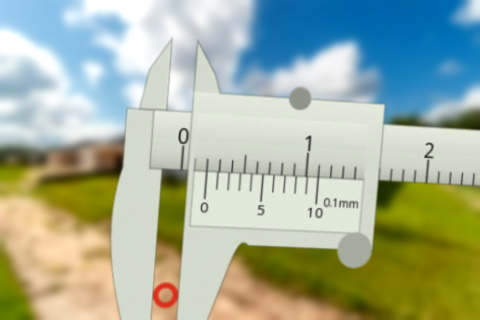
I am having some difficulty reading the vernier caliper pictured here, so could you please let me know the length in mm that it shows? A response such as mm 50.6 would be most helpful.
mm 2.0
